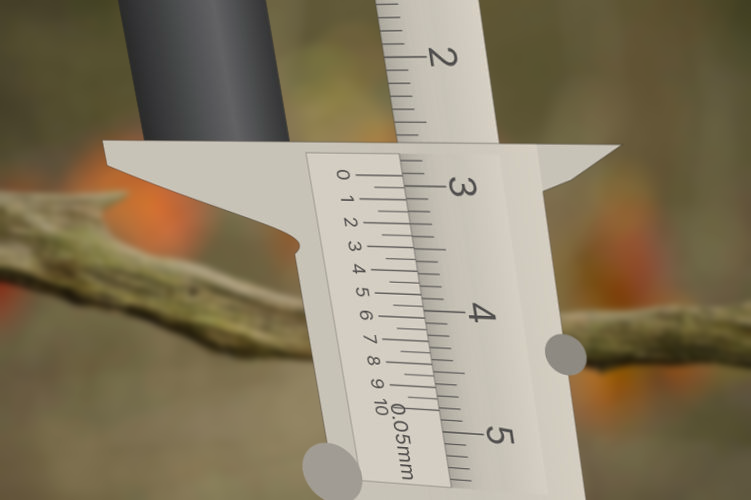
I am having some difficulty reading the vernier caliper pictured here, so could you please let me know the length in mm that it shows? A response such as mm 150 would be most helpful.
mm 29.2
